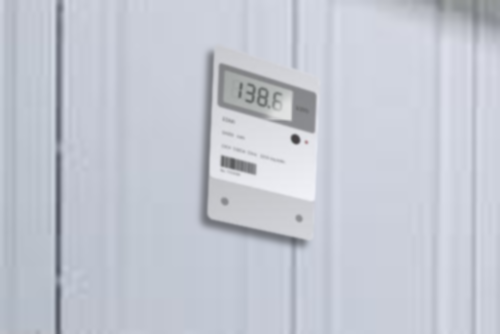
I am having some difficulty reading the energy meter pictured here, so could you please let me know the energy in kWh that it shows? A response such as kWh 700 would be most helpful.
kWh 138.6
